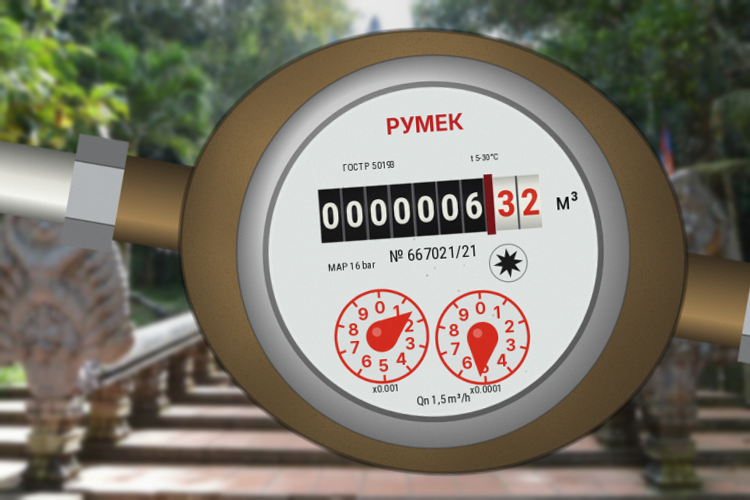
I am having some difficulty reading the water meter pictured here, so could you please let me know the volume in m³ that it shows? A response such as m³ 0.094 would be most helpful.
m³ 6.3215
